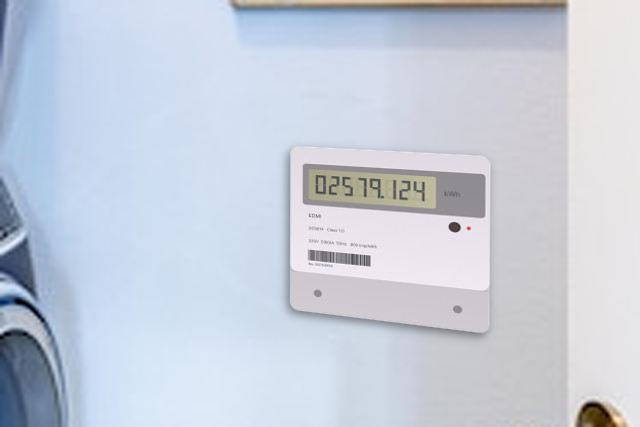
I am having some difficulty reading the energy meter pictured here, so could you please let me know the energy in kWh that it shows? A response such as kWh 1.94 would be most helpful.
kWh 2579.124
